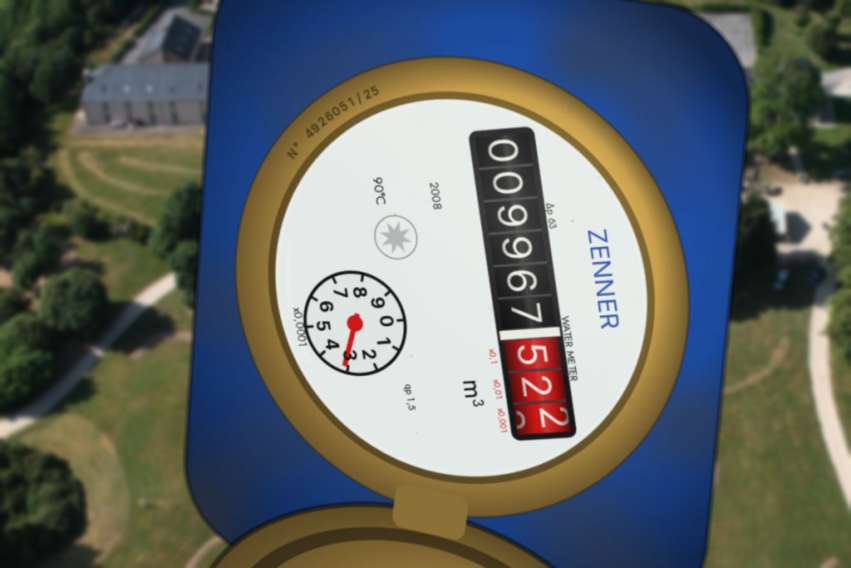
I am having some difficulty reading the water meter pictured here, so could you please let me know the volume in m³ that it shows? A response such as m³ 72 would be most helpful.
m³ 9967.5223
